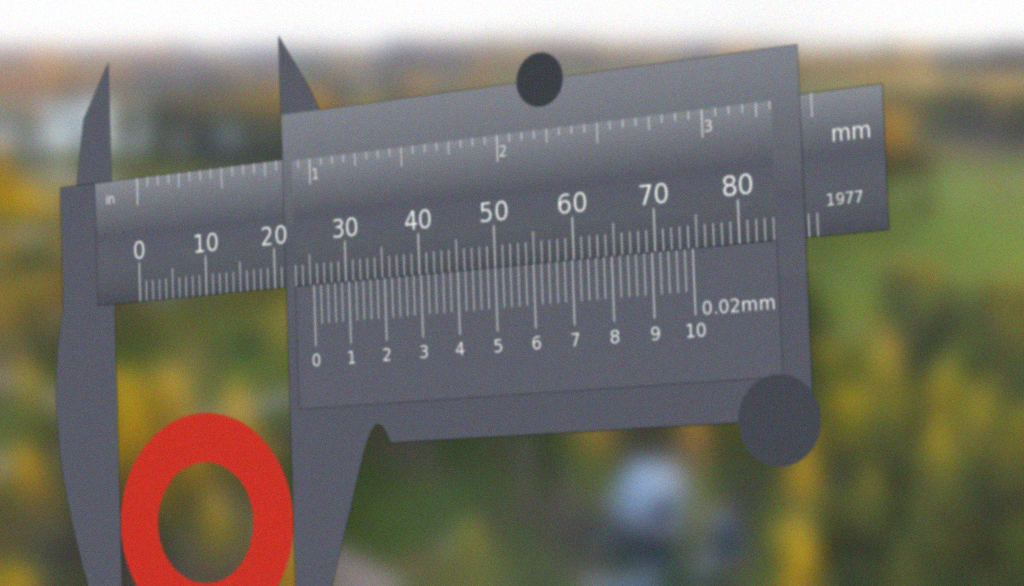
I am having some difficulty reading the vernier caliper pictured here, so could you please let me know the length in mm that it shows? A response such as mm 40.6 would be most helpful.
mm 25.5
